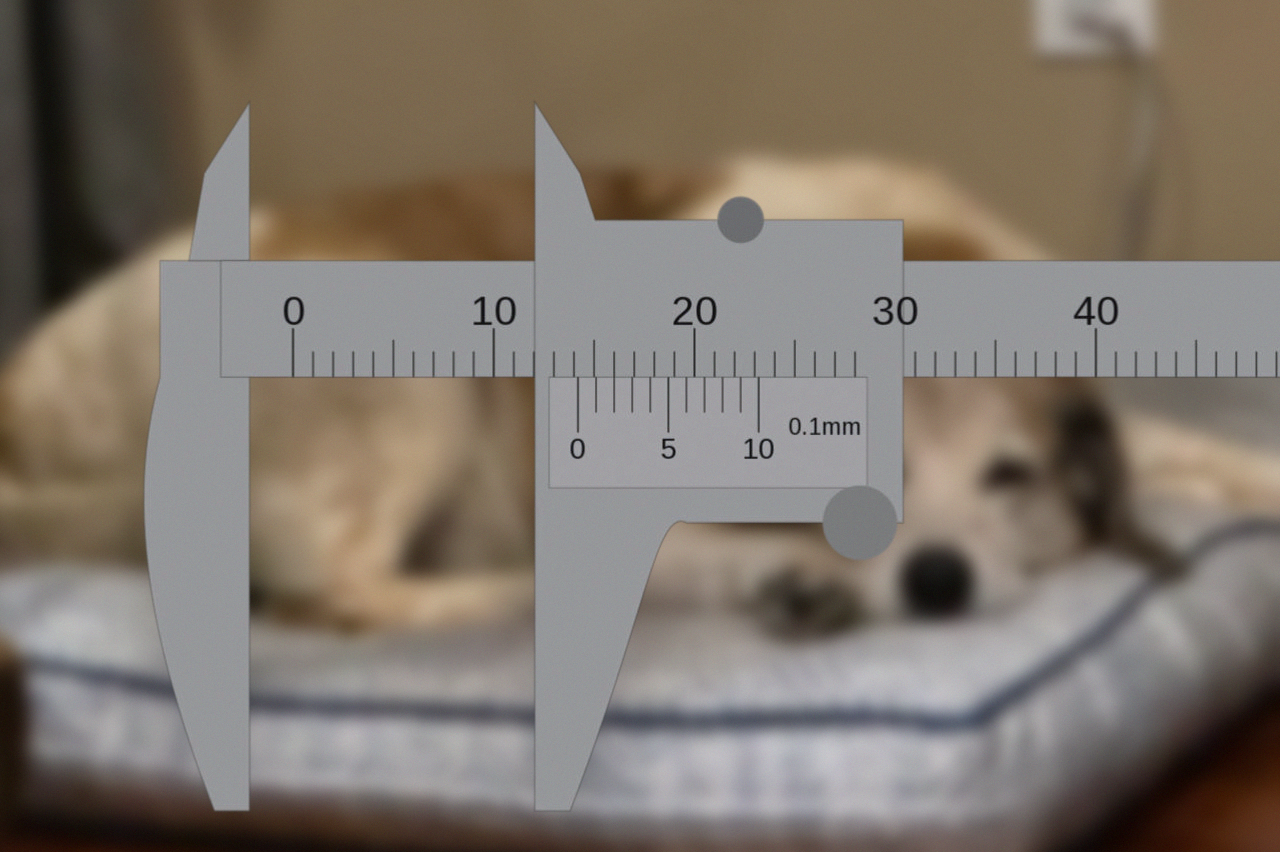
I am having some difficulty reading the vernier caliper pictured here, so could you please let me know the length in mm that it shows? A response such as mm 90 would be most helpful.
mm 14.2
